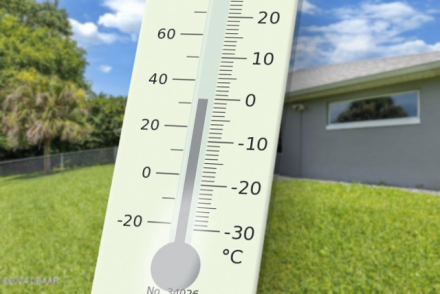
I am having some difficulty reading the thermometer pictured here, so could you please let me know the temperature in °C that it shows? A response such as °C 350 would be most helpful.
°C 0
